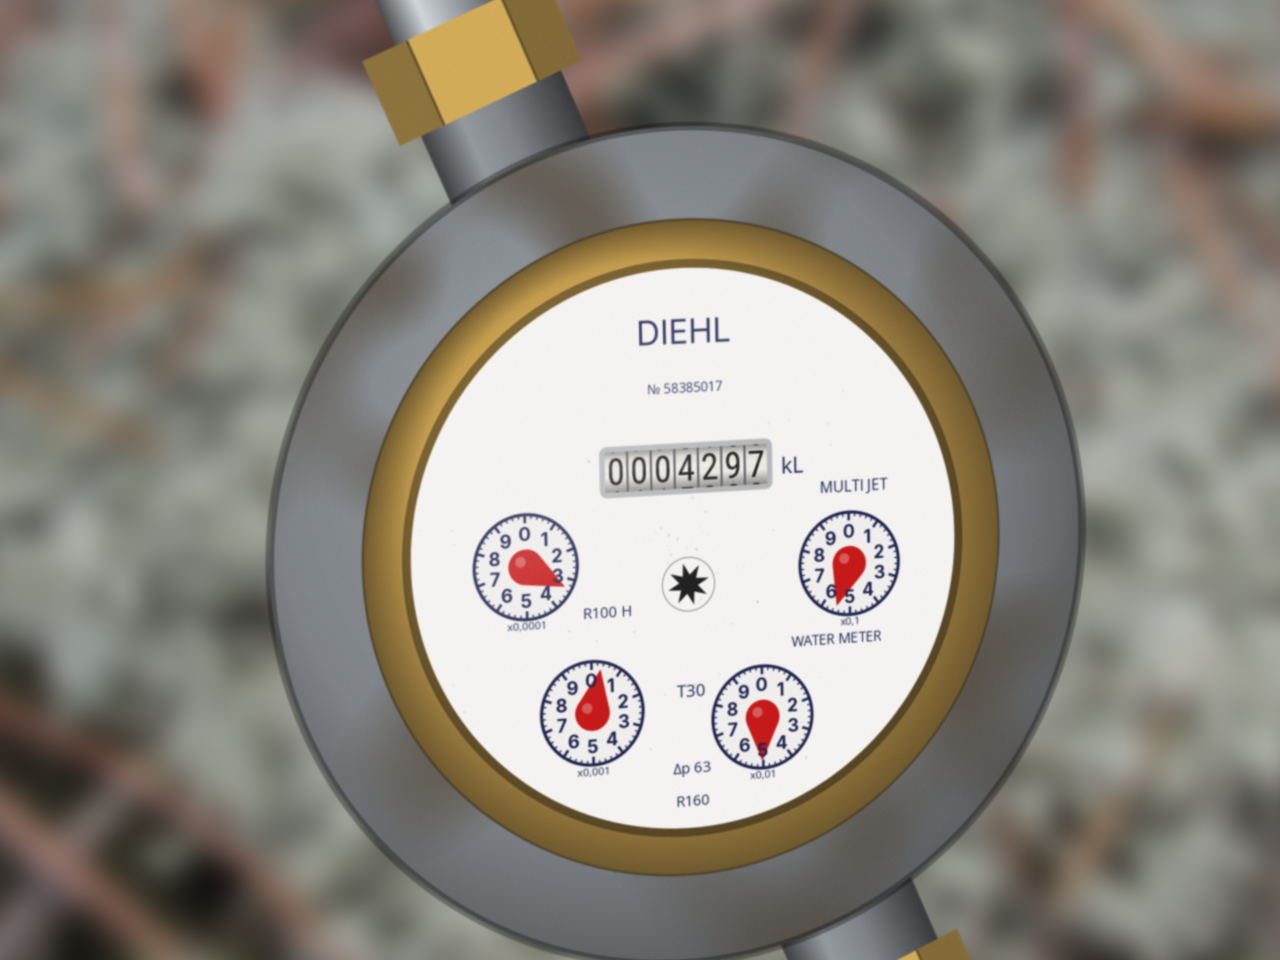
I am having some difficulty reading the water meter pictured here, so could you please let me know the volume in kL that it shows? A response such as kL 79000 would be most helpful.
kL 4297.5503
